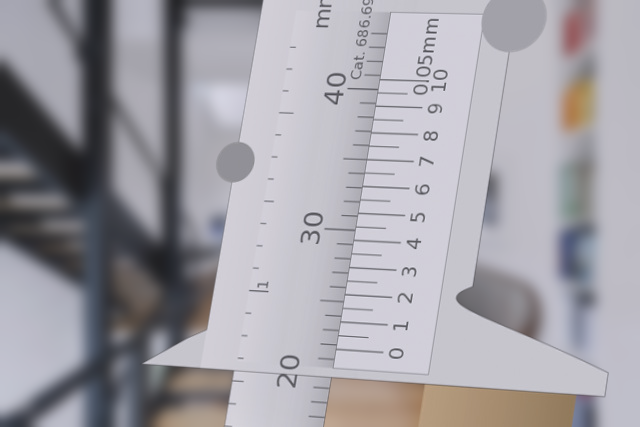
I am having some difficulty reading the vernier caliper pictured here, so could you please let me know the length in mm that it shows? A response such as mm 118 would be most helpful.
mm 21.7
